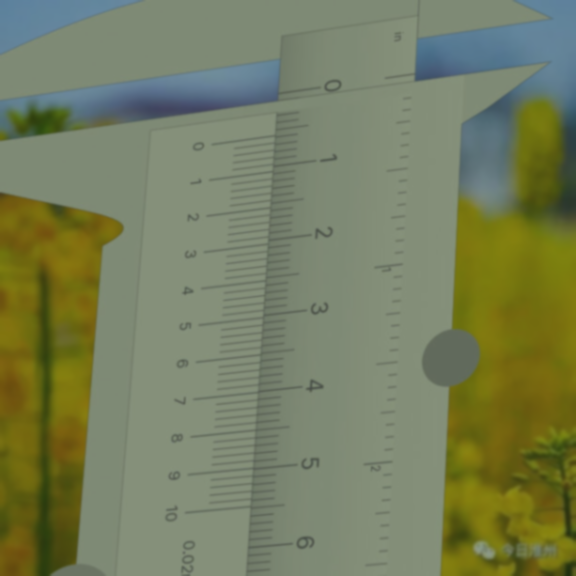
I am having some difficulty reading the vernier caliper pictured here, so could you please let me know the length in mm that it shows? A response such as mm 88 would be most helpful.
mm 5.8
